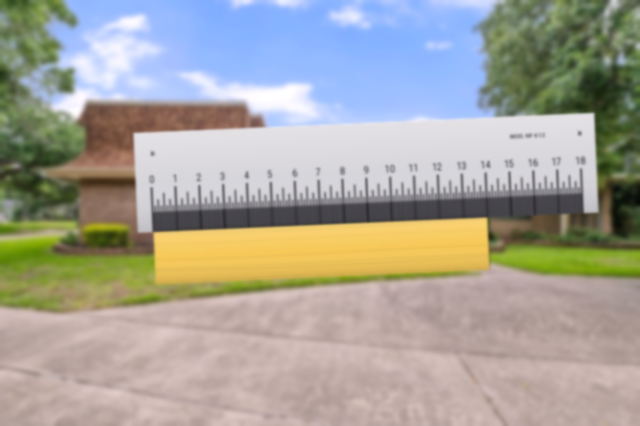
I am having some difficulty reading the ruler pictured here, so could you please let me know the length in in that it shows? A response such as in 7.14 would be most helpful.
in 14
